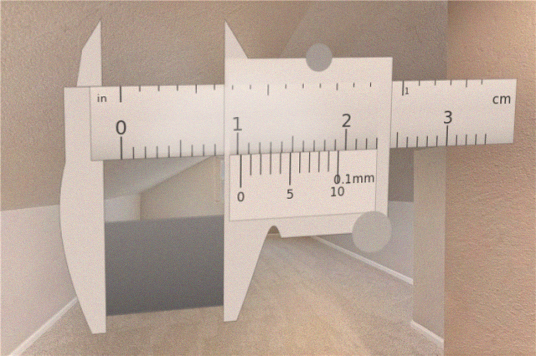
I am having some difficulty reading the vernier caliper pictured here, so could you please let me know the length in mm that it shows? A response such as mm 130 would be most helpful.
mm 10.3
